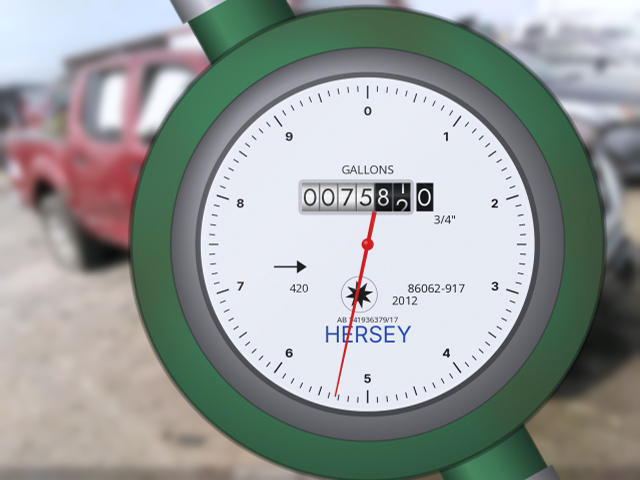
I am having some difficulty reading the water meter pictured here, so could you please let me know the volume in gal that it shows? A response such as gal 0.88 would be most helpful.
gal 75815.3
